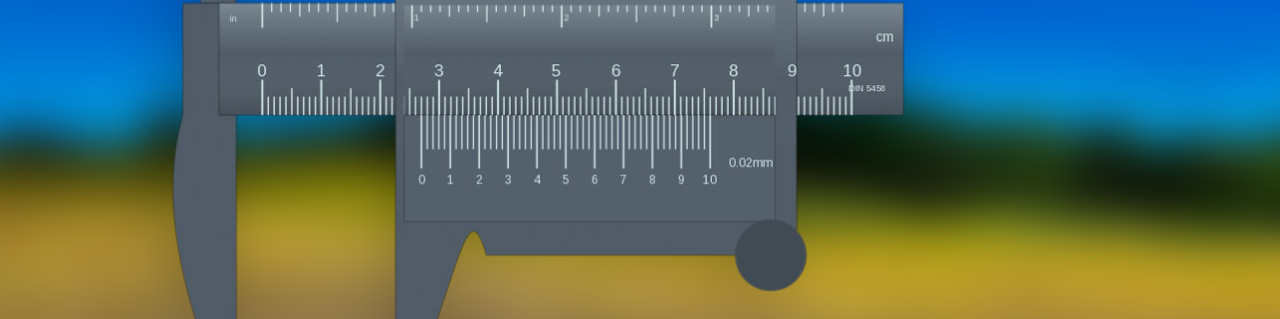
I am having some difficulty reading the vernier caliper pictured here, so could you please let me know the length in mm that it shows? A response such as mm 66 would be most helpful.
mm 27.0
